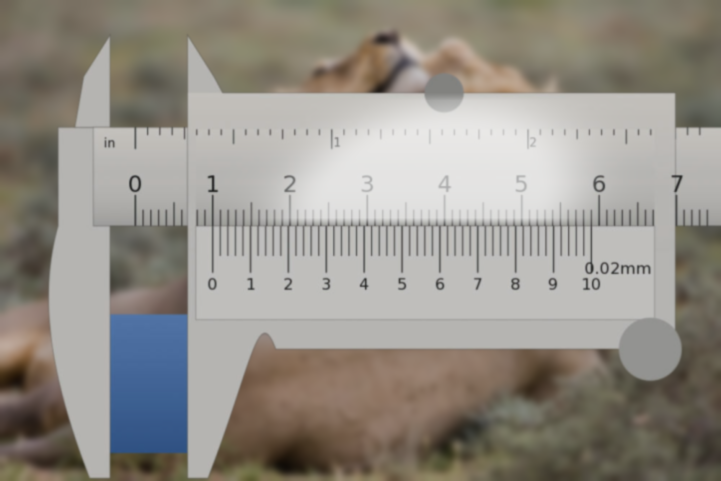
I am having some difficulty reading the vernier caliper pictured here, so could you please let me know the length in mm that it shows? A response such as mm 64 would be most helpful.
mm 10.0
